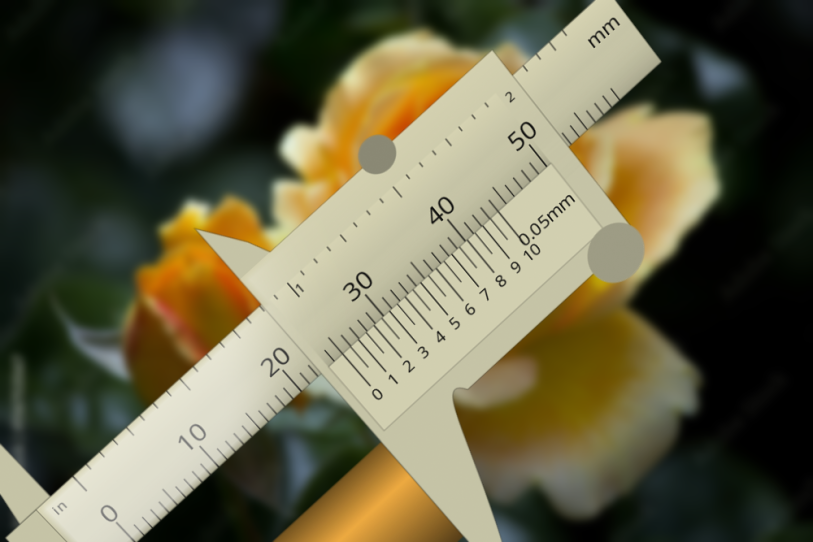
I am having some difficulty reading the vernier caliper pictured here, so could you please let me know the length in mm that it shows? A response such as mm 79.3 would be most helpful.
mm 25.0
